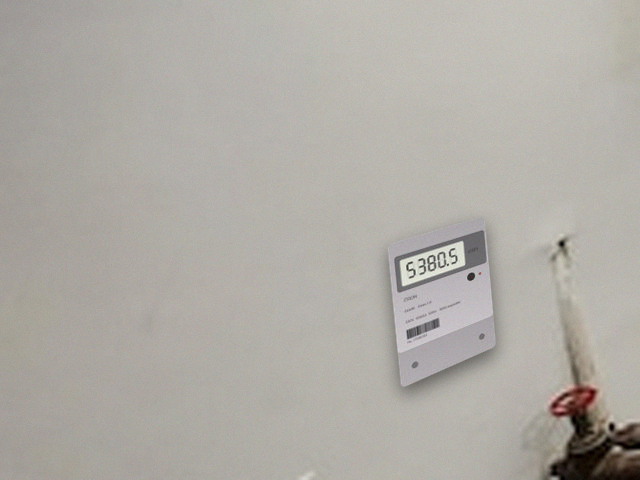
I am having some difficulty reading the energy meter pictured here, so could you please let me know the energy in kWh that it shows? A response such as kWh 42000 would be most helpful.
kWh 5380.5
